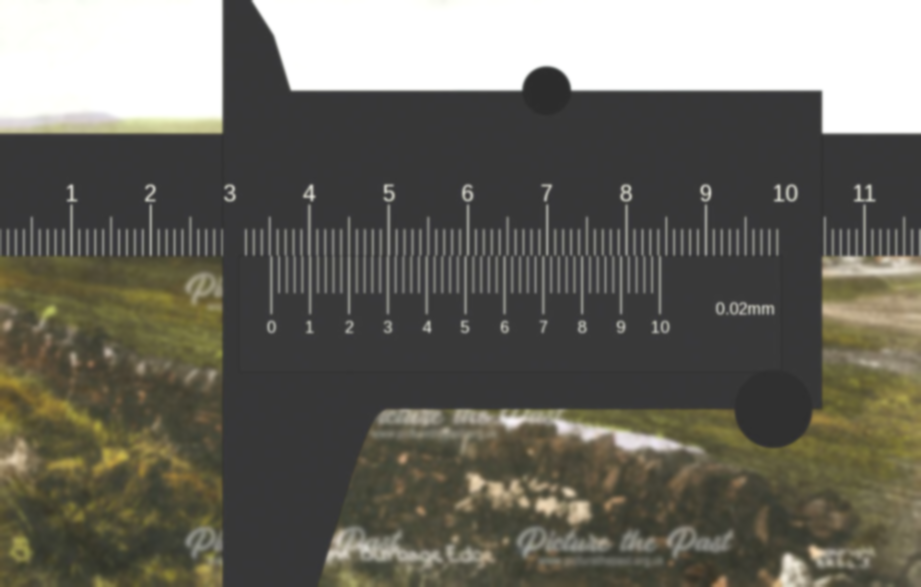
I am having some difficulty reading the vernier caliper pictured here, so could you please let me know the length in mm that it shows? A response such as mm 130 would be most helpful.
mm 35.2
